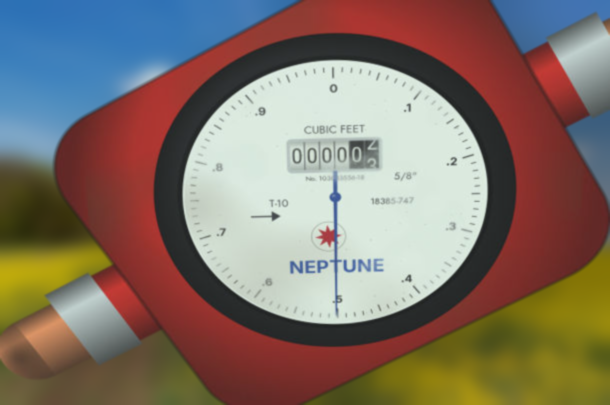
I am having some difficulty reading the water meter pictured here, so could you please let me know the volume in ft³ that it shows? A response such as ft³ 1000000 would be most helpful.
ft³ 2.50
